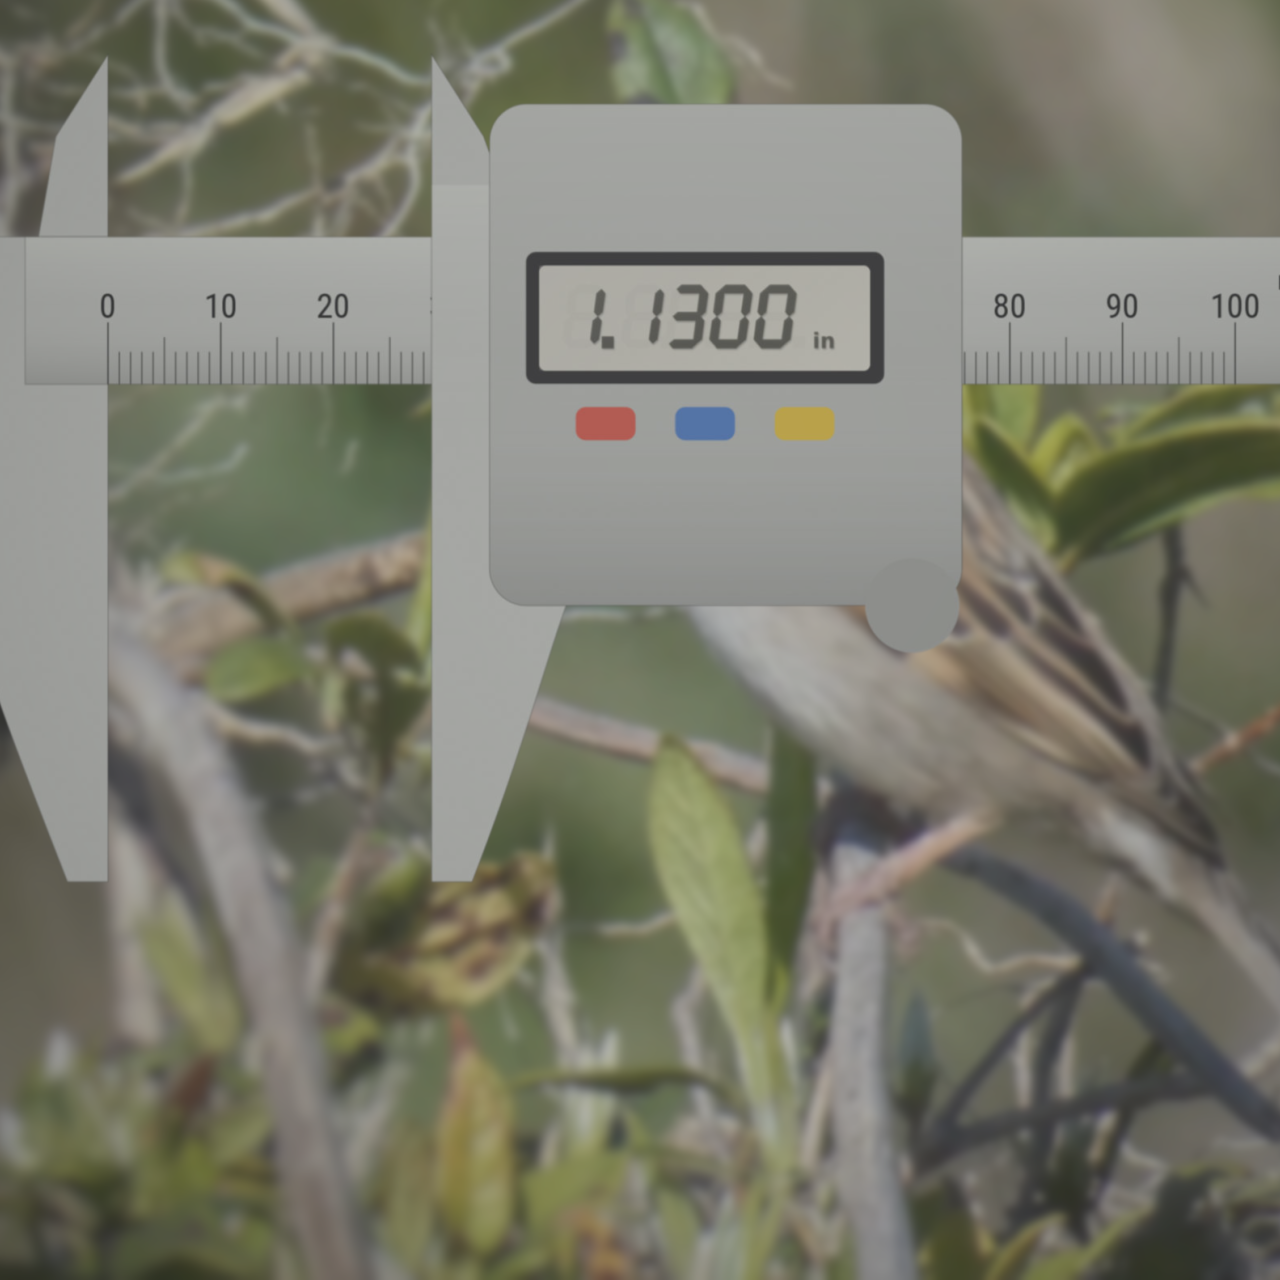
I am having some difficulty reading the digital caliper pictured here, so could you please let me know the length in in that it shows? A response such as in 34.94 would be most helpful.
in 1.1300
